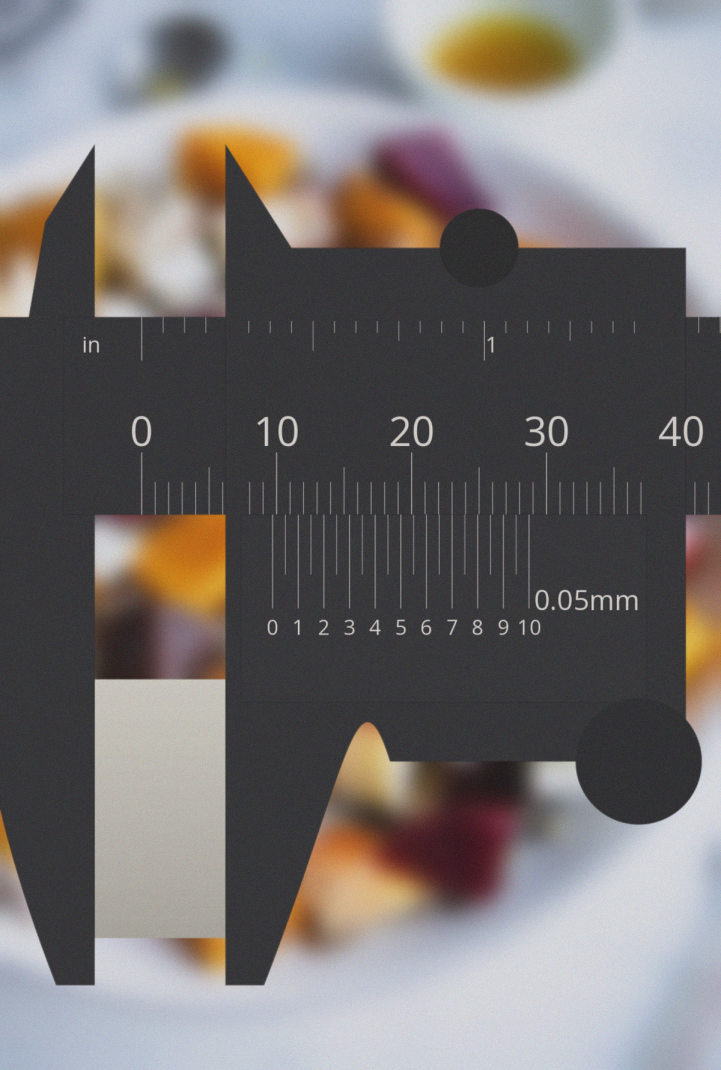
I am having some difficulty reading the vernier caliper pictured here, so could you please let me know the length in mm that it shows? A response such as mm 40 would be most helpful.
mm 9.7
